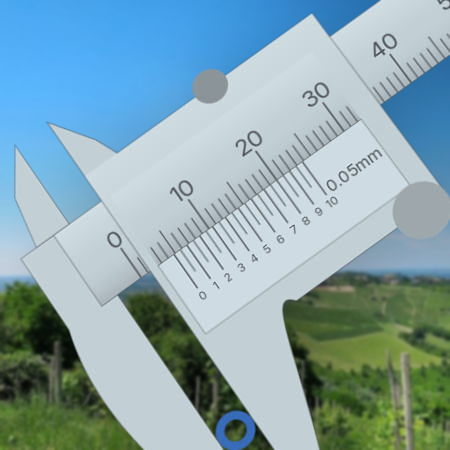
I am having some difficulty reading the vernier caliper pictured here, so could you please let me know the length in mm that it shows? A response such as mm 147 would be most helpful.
mm 4.8
